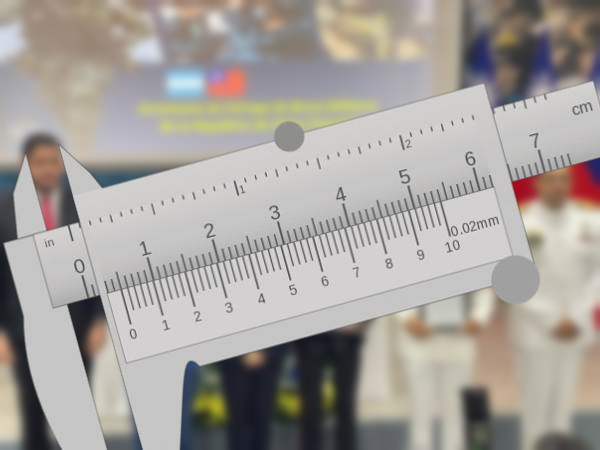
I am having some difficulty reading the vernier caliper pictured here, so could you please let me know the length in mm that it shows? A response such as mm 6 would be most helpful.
mm 5.0
